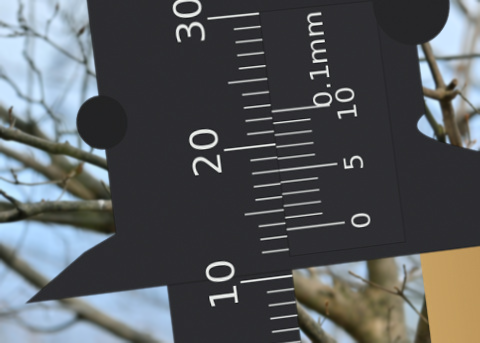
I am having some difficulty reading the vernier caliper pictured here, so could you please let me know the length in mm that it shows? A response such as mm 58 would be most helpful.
mm 13.5
